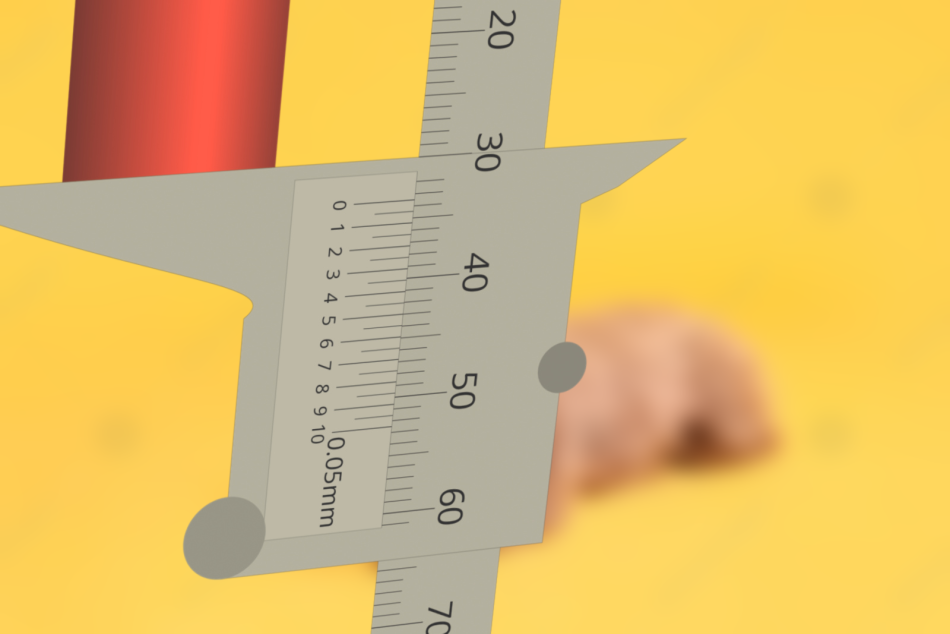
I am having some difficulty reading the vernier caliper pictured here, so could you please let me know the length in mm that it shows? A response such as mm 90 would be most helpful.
mm 33.5
